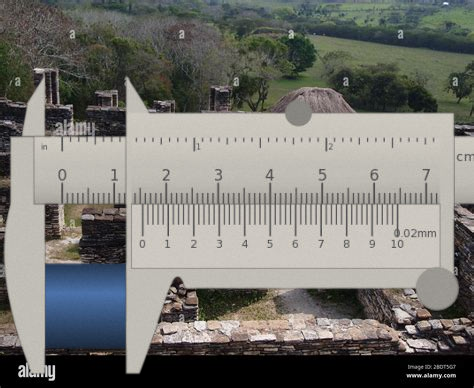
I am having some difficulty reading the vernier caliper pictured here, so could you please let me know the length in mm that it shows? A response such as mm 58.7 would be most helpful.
mm 15.5
